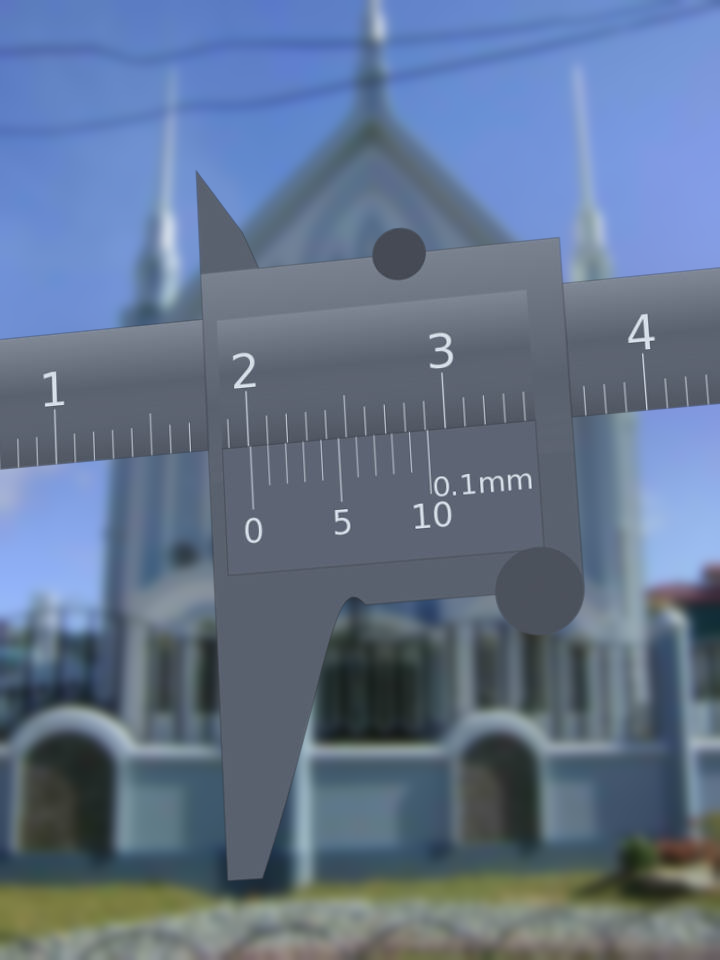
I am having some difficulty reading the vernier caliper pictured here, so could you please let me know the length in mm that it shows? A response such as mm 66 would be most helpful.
mm 20.1
